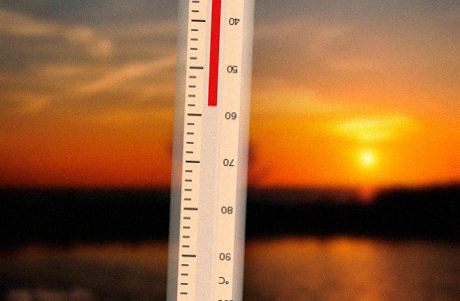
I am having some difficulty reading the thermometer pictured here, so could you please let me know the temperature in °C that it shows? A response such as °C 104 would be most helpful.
°C 58
